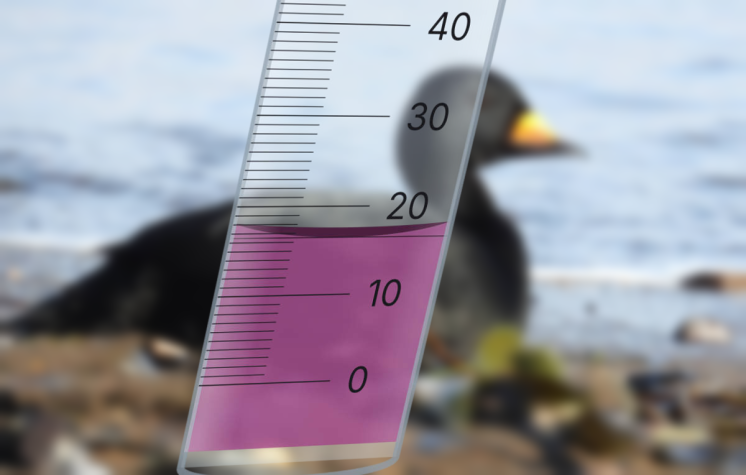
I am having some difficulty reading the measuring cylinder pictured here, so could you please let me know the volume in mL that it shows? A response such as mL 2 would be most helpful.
mL 16.5
